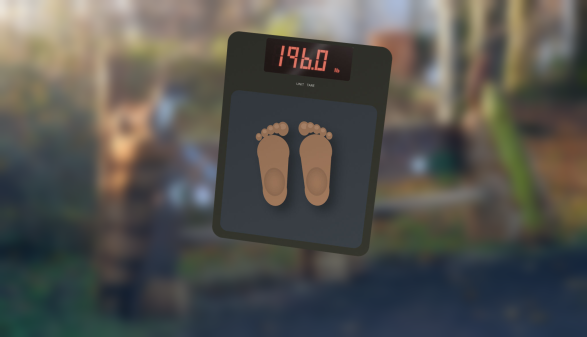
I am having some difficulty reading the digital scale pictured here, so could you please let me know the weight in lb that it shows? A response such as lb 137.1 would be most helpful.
lb 196.0
